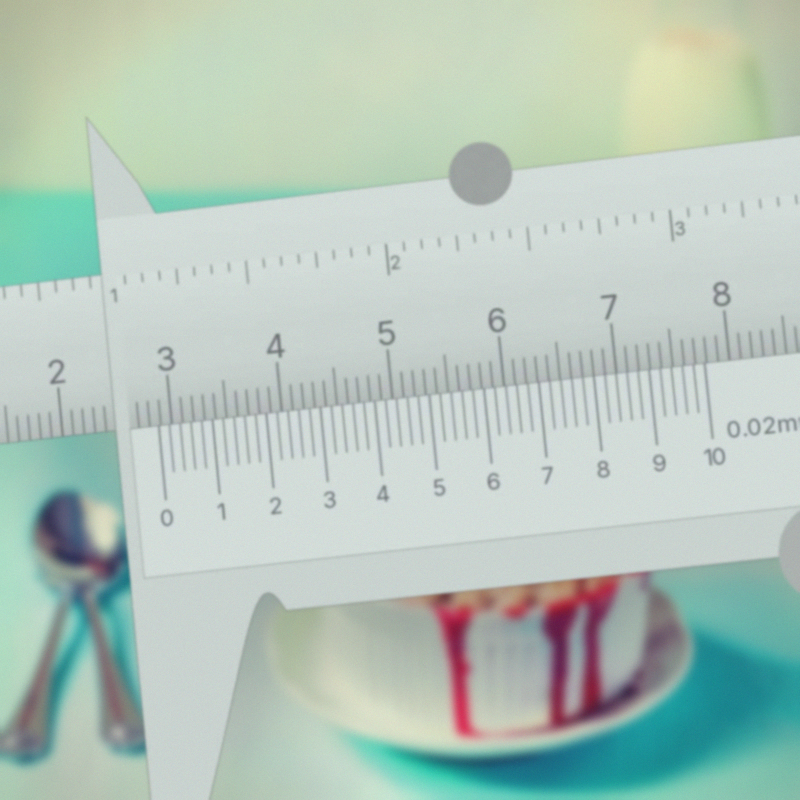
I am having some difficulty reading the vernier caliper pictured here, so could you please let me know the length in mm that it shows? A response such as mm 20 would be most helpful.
mm 28.8
